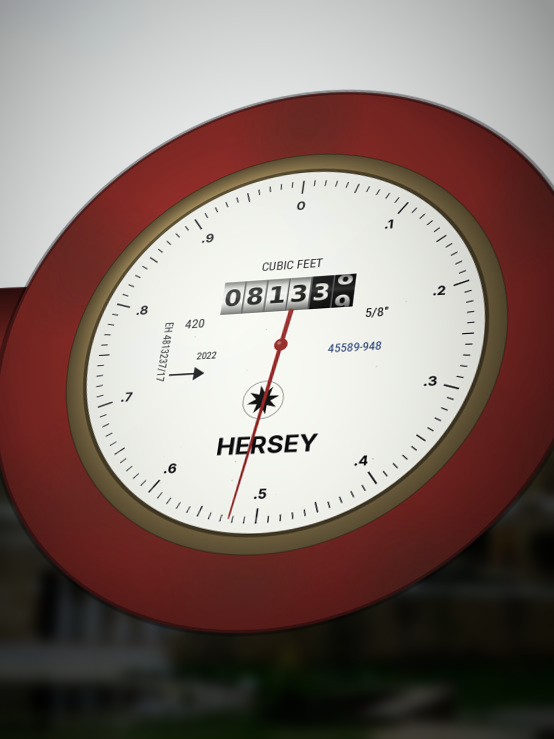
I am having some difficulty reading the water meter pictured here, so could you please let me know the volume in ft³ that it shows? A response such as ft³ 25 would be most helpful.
ft³ 81338.52
